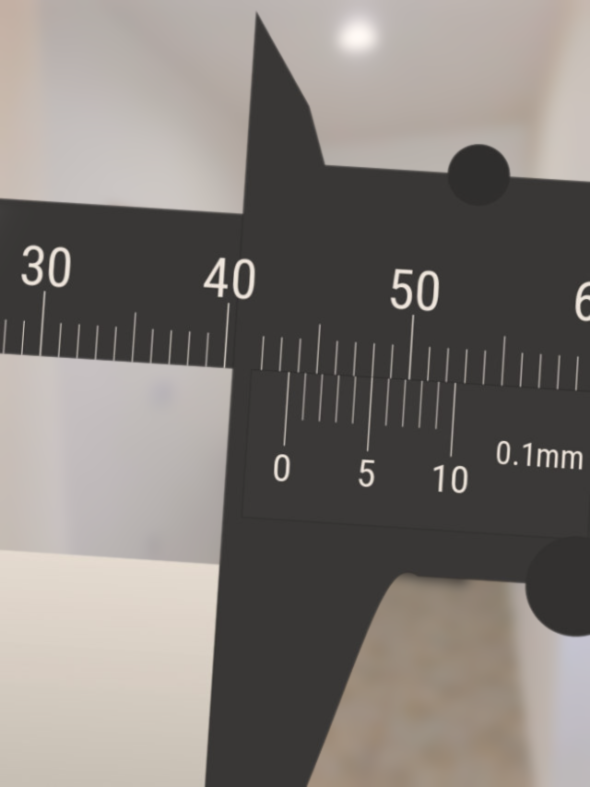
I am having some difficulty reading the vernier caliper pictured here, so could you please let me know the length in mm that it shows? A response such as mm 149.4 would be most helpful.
mm 43.5
